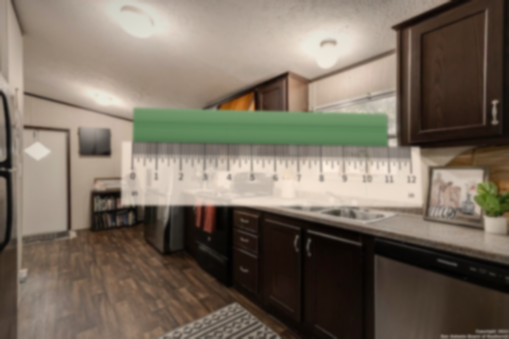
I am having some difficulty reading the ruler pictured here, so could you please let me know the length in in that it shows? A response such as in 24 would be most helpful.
in 11
